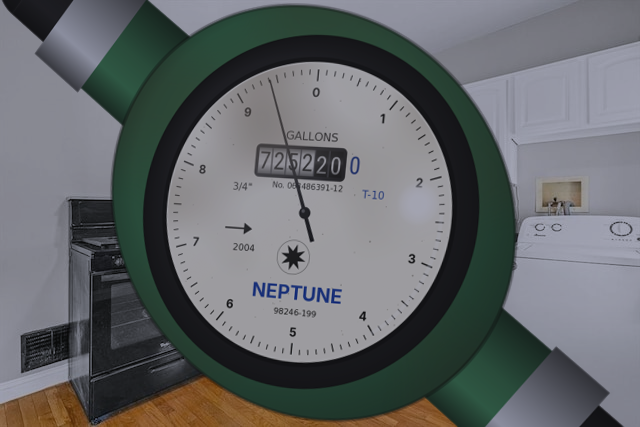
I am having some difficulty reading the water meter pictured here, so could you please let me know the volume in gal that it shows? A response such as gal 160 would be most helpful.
gal 7252199.4
